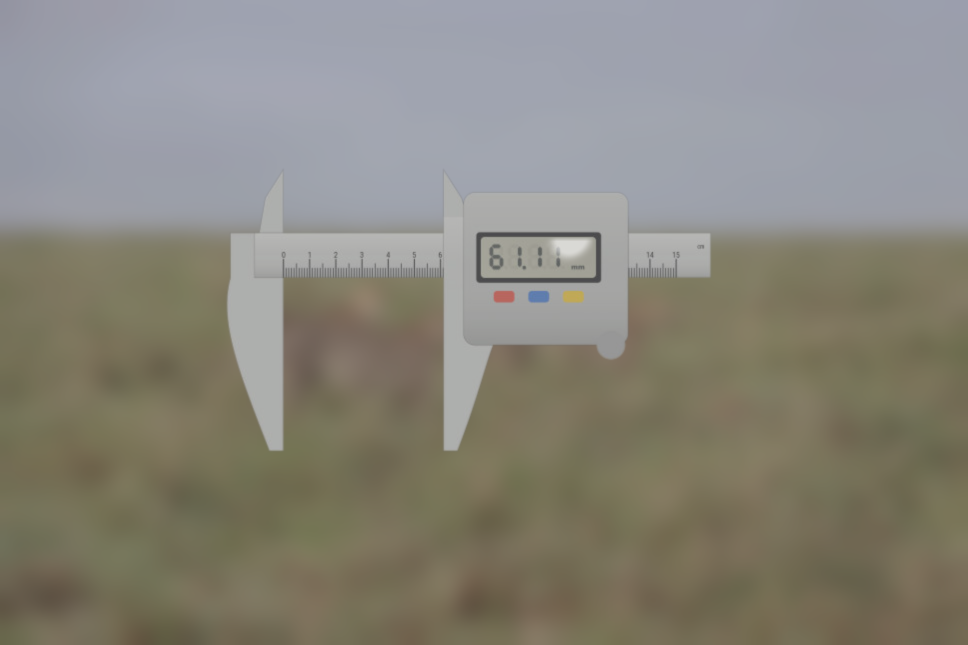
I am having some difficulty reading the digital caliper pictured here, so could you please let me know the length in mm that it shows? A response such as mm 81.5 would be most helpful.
mm 61.11
